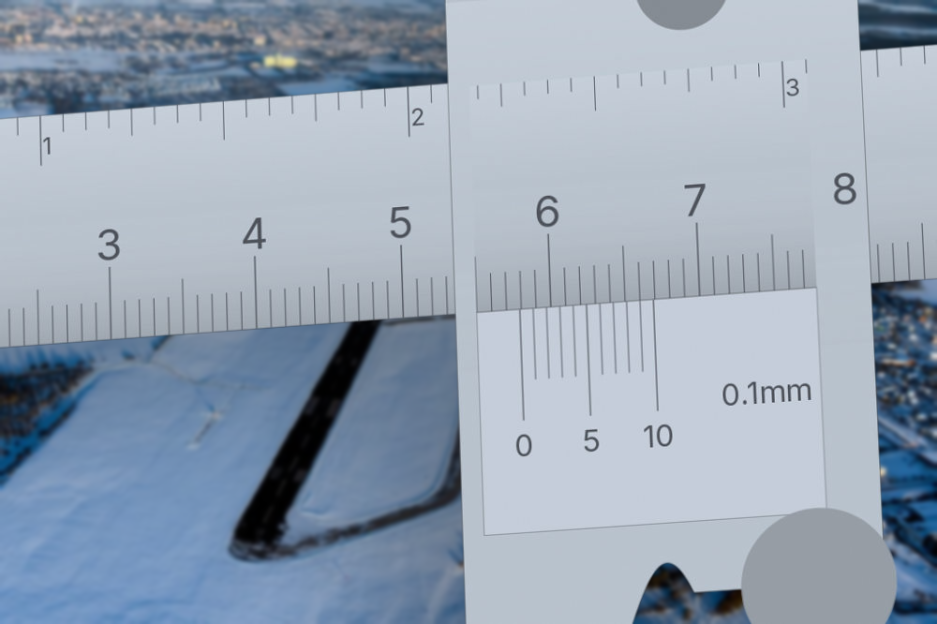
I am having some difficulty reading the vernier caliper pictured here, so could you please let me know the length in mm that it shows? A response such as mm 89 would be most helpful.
mm 57.9
